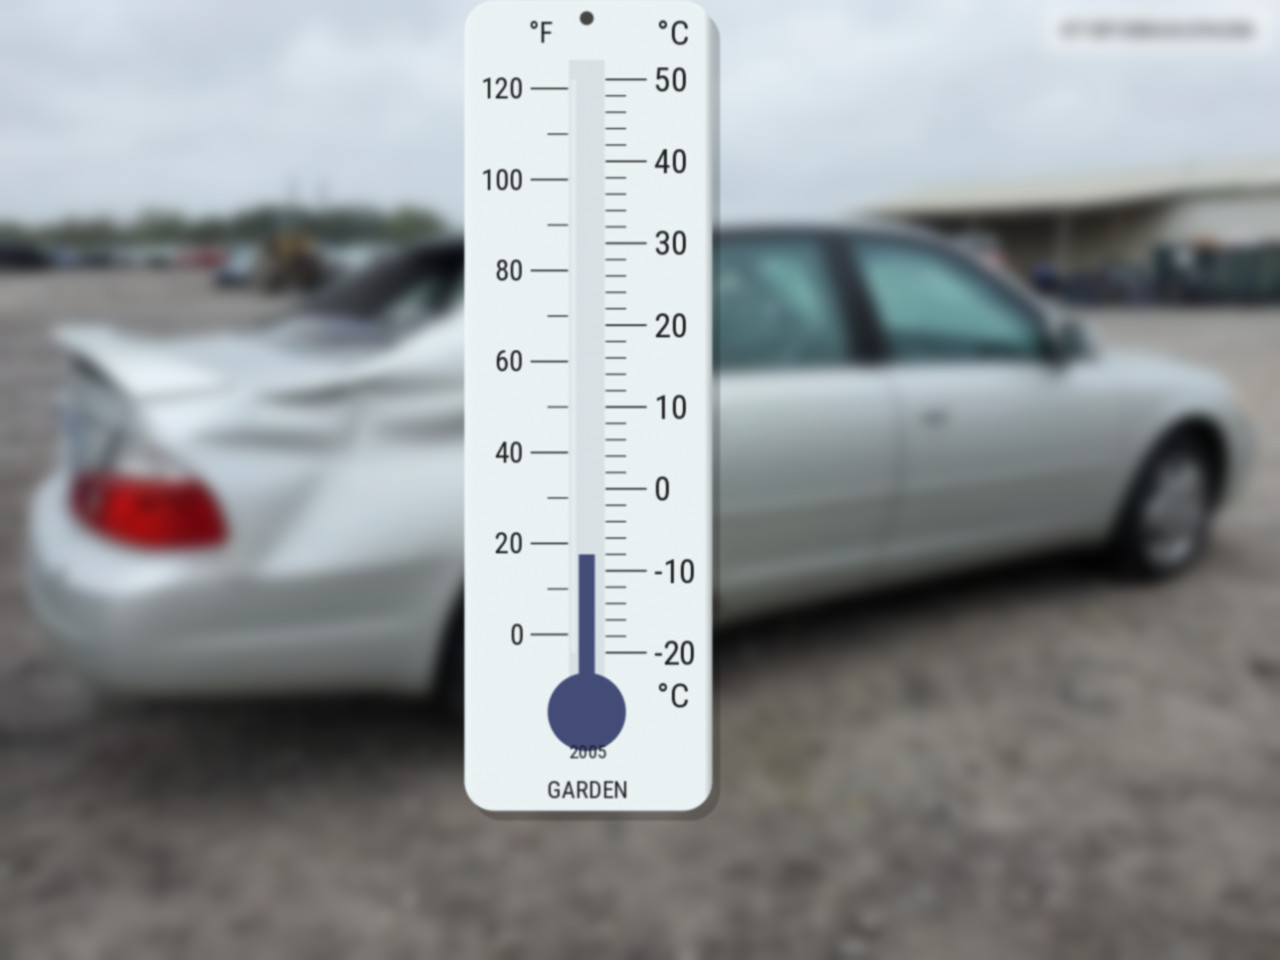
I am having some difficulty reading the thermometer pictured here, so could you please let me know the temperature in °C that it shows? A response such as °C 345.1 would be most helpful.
°C -8
